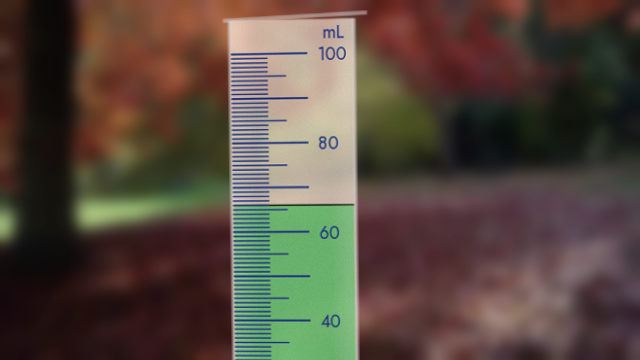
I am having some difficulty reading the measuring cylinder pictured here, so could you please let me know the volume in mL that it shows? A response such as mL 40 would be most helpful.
mL 66
